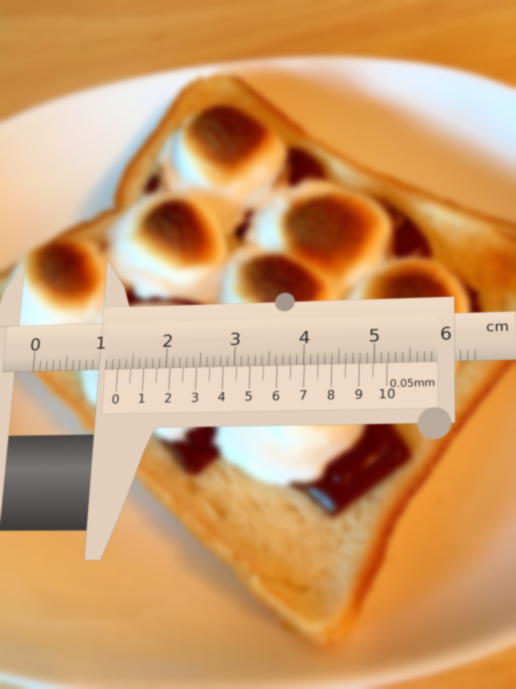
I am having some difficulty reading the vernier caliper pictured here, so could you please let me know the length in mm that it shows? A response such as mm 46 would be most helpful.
mm 12.8
